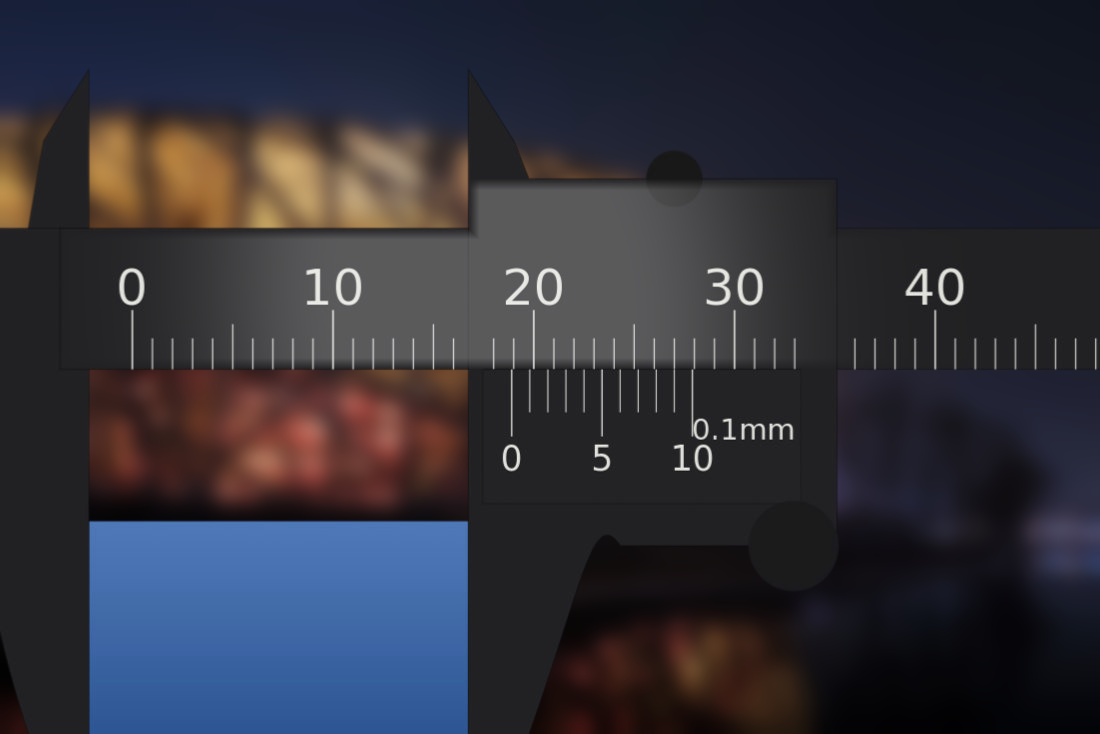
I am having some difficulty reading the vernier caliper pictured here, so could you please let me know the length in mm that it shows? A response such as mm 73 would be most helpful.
mm 18.9
